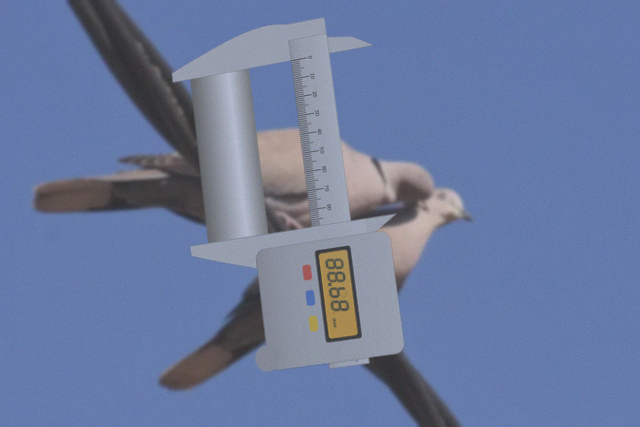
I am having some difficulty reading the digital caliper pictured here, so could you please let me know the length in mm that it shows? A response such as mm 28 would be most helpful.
mm 88.68
